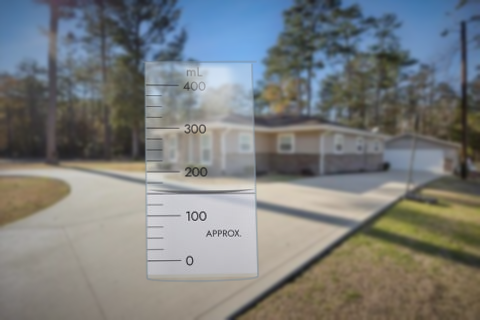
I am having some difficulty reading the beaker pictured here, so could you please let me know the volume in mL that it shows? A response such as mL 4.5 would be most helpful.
mL 150
